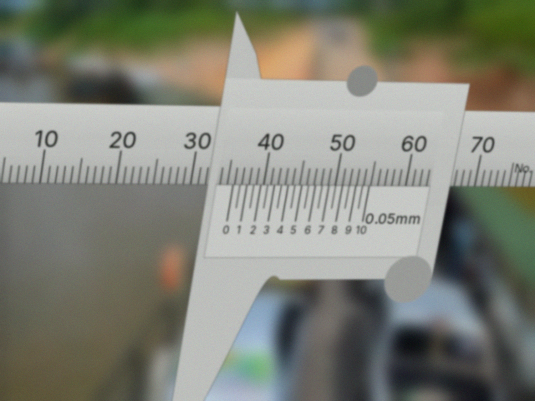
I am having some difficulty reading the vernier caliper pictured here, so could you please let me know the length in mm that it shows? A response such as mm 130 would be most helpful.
mm 35.8
